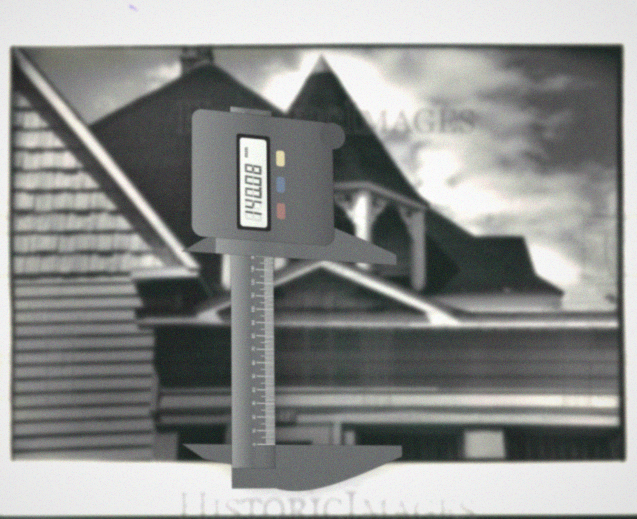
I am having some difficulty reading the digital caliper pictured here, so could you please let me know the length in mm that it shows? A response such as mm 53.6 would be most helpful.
mm 140.08
